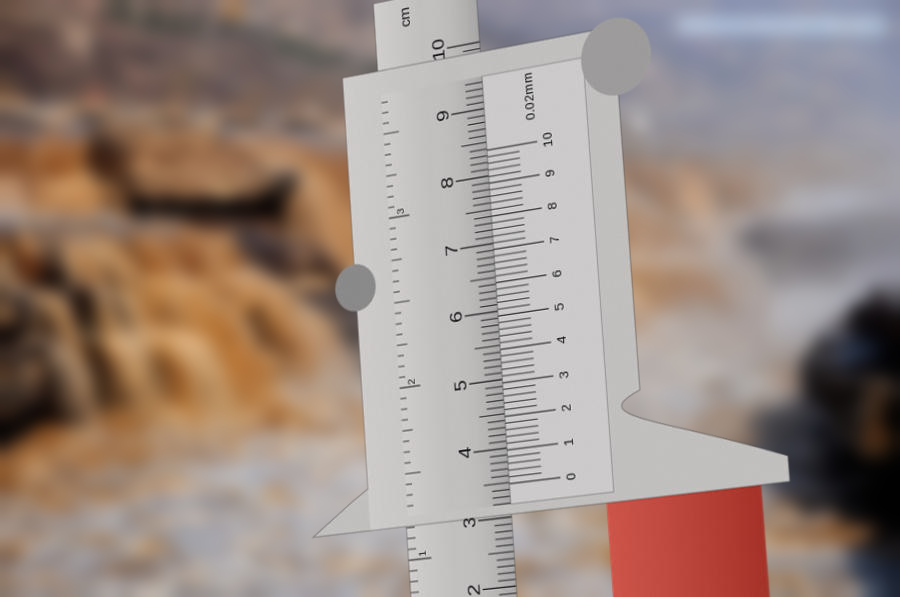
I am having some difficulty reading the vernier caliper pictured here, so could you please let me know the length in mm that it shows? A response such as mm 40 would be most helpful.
mm 34.8
